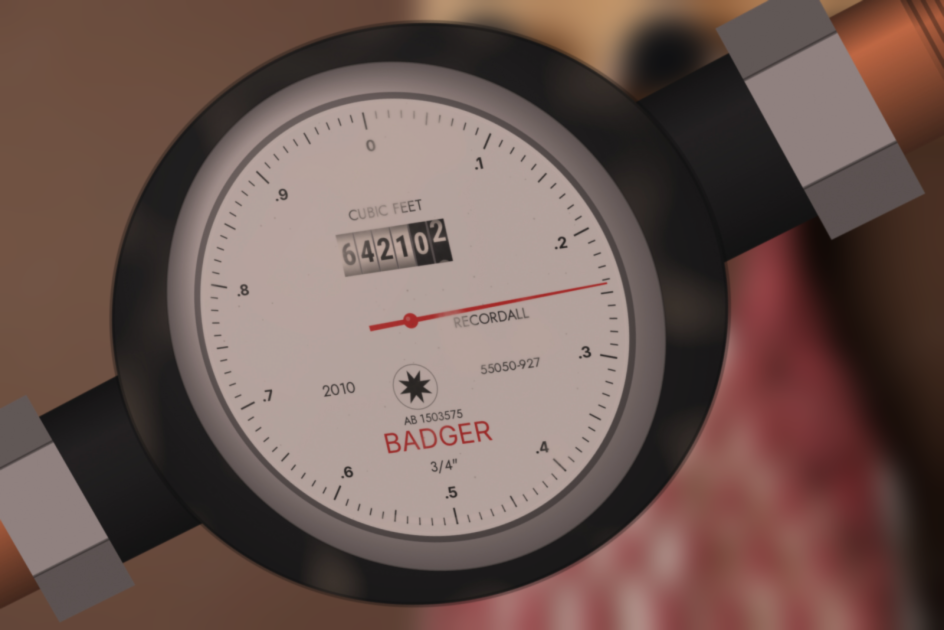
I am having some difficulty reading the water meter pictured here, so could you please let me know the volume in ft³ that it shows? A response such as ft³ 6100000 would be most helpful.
ft³ 642102.24
